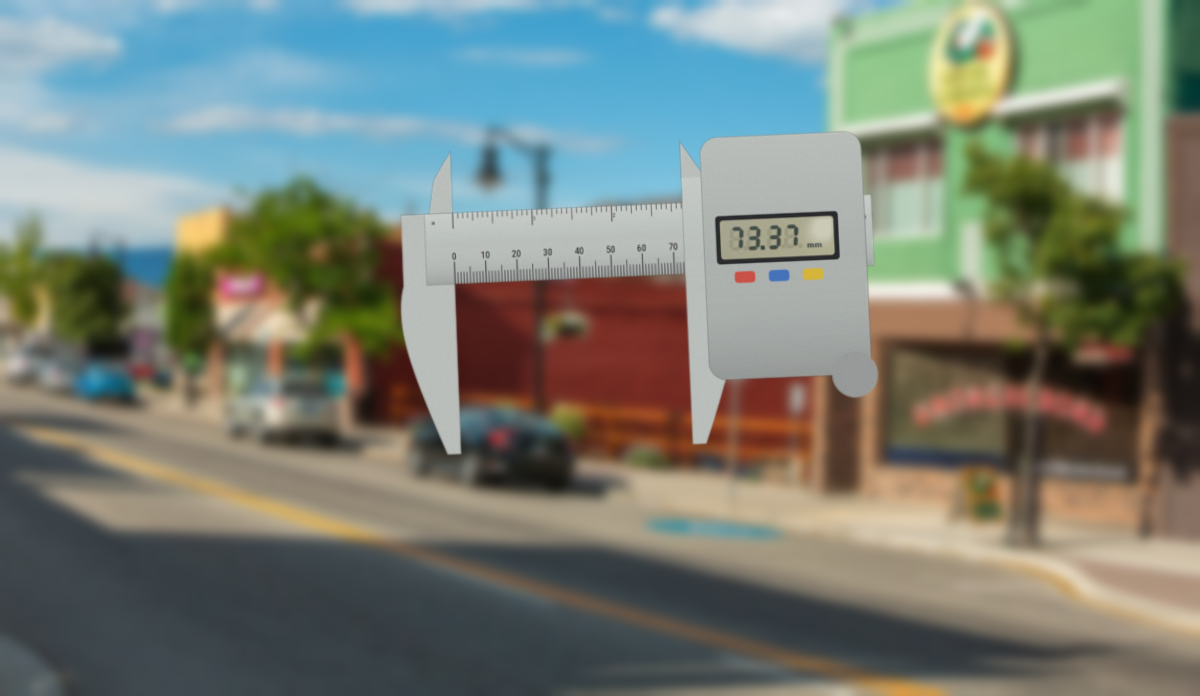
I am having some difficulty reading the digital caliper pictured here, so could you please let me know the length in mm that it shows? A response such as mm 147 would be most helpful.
mm 73.37
